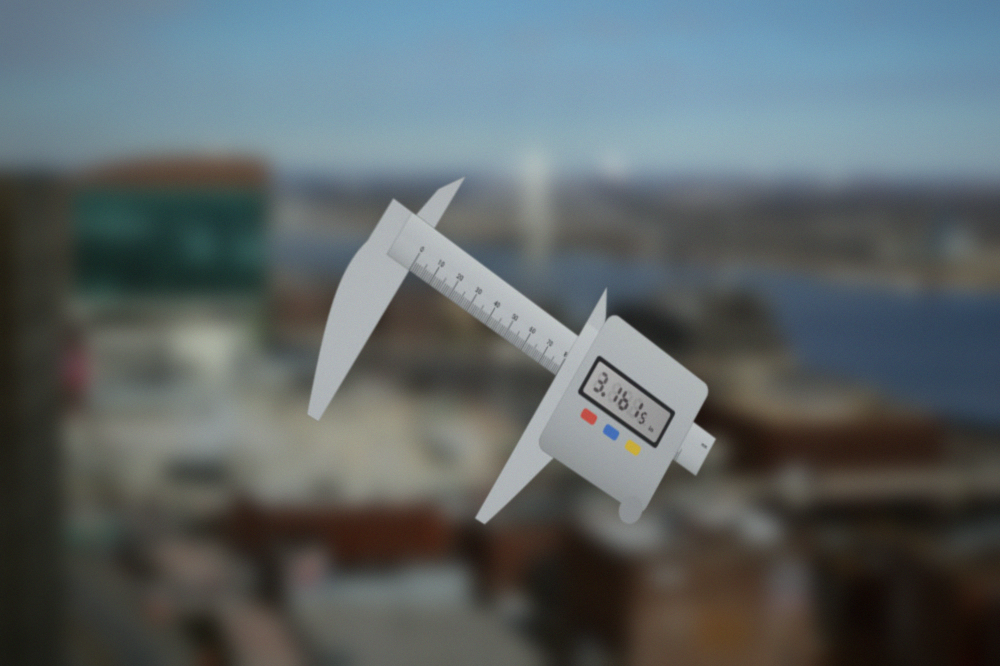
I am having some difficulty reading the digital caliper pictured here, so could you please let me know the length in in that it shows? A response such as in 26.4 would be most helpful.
in 3.1615
